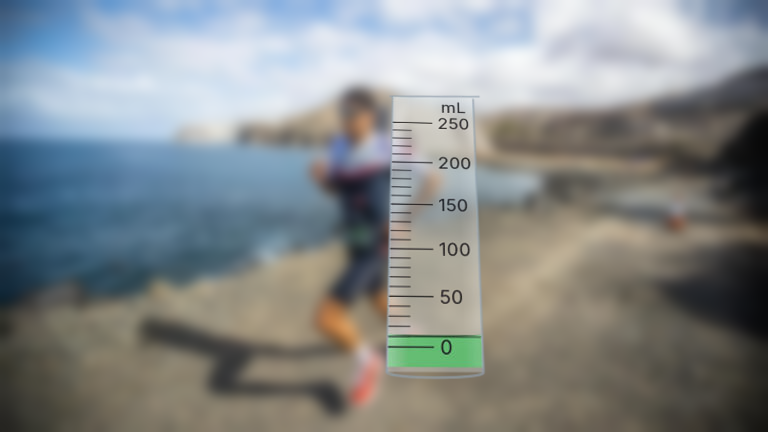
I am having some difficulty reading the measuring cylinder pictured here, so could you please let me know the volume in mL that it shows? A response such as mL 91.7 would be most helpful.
mL 10
